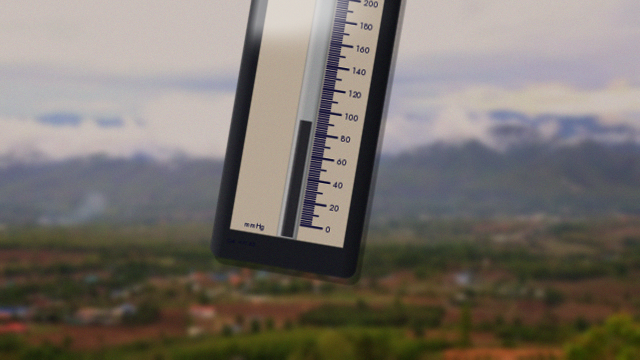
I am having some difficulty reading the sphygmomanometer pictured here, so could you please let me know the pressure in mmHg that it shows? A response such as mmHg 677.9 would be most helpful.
mmHg 90
